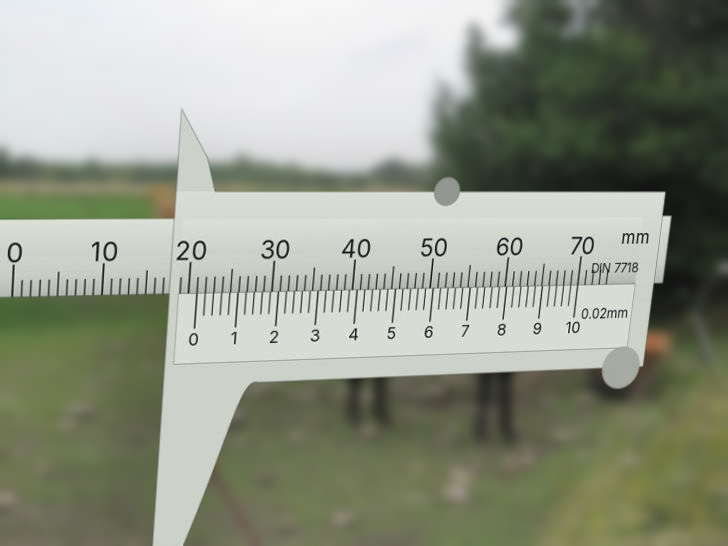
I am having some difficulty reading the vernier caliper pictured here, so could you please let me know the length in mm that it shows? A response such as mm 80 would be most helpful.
mm 21.0
